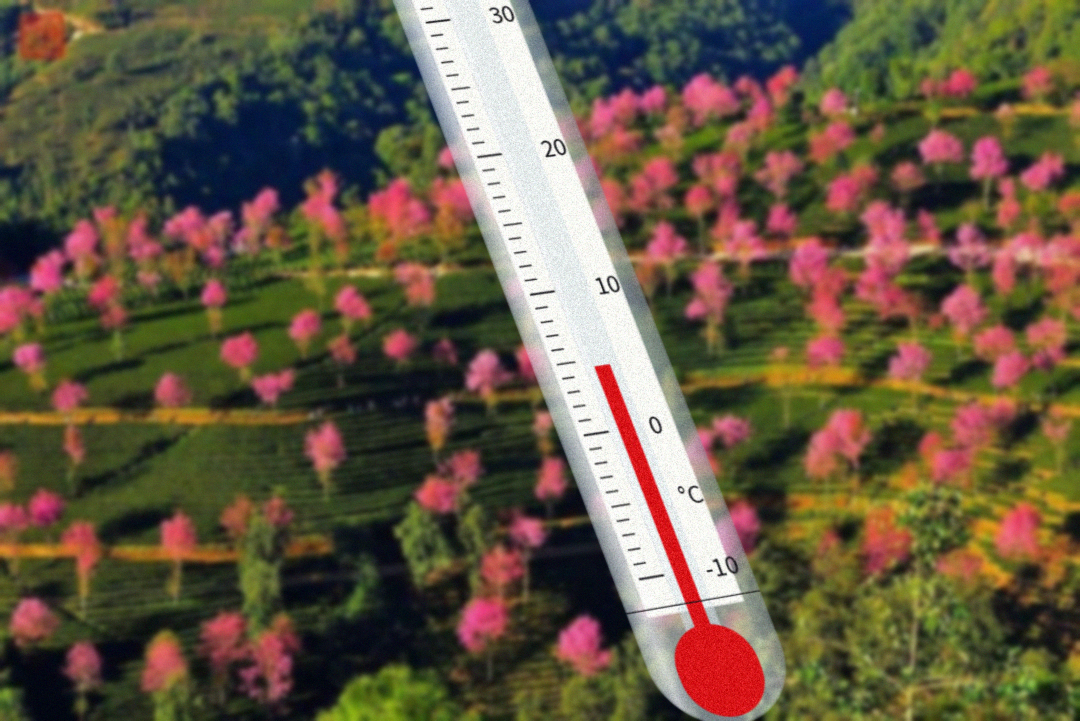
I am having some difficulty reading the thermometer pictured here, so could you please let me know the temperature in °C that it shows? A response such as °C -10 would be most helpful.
°C 4.5
